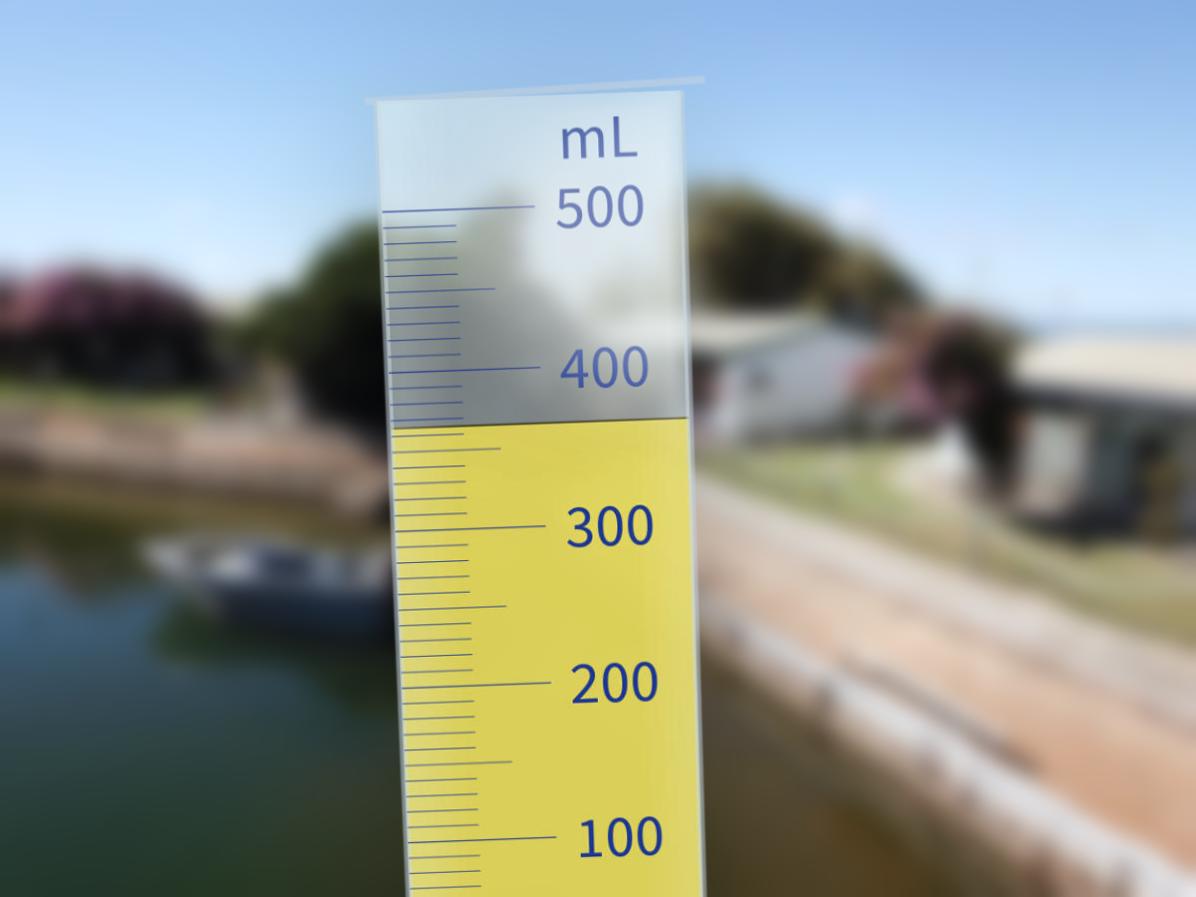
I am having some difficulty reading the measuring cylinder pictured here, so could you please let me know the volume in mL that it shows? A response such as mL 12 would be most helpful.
mL 365
